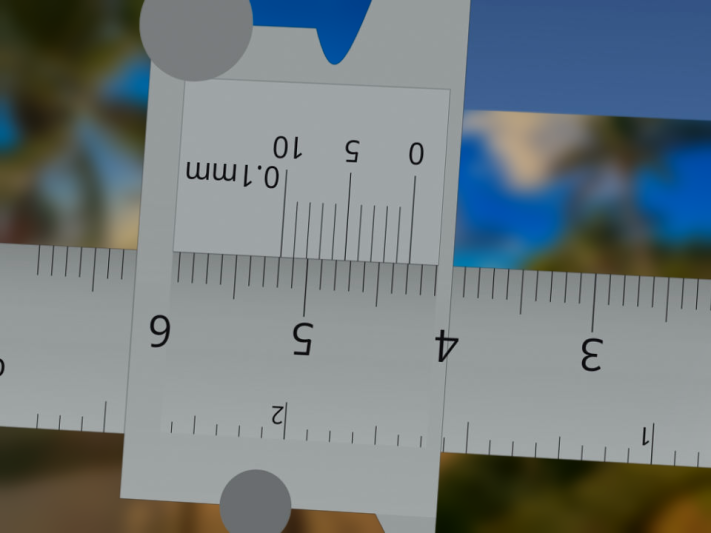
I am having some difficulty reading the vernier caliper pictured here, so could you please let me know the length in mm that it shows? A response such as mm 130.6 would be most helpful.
mm 42.9
